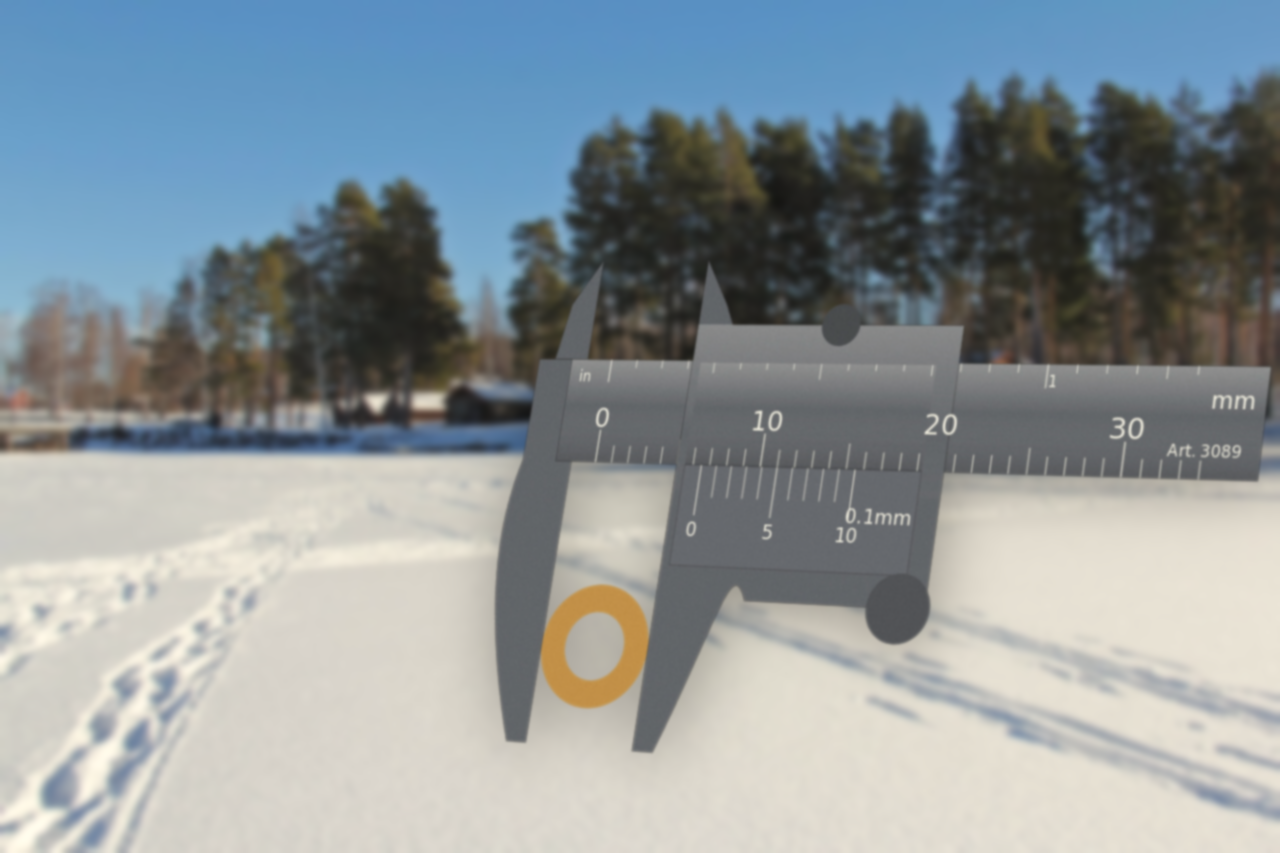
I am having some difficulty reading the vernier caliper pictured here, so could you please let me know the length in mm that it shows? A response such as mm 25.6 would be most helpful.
mm 6.5
